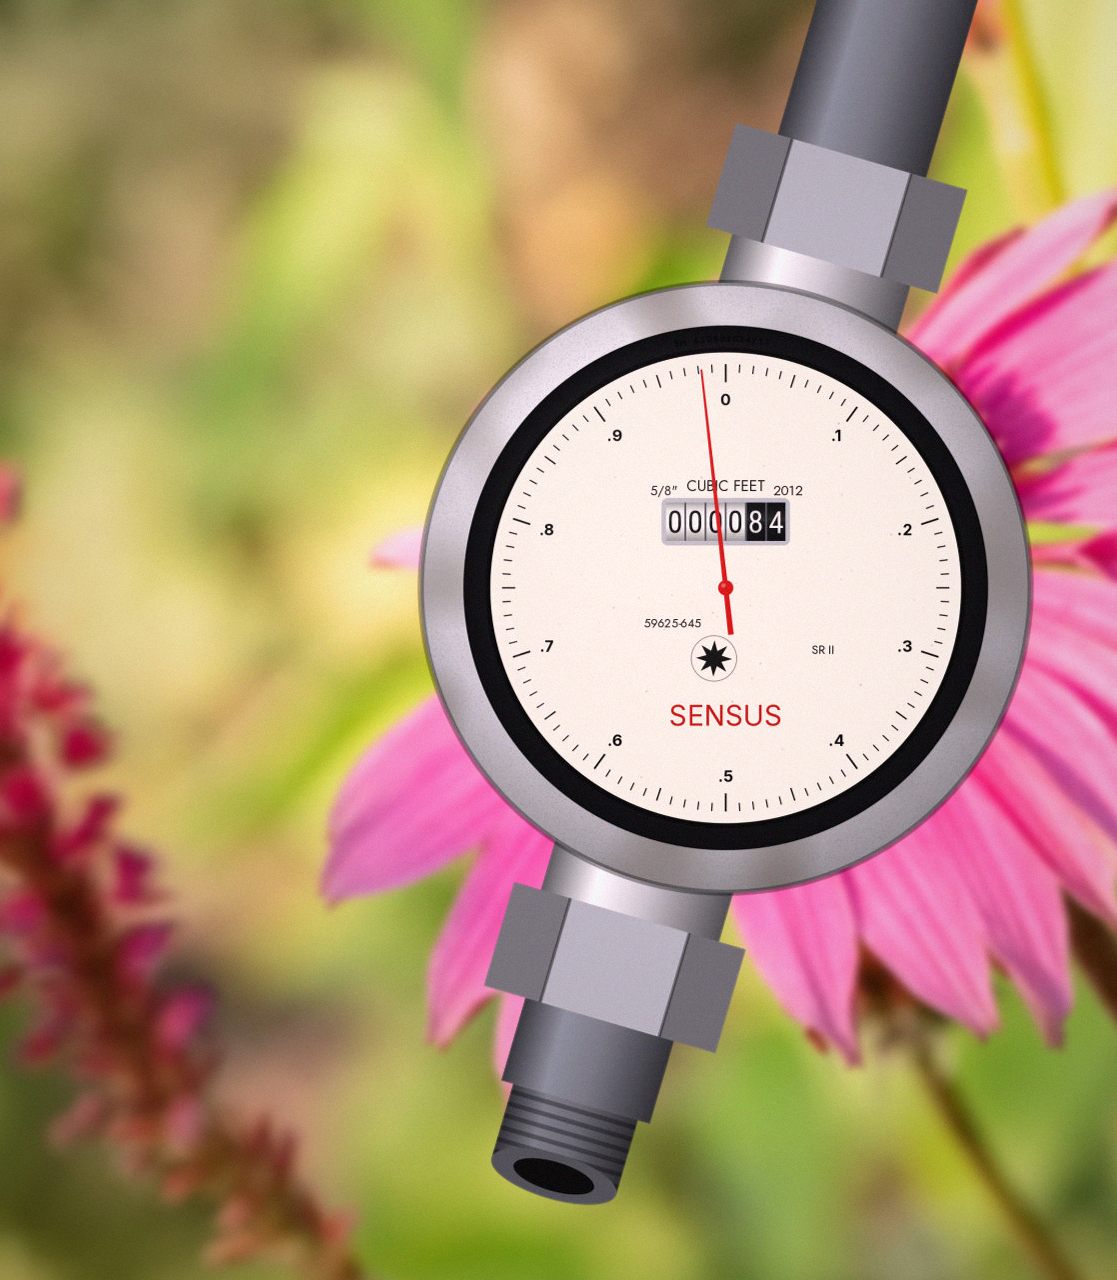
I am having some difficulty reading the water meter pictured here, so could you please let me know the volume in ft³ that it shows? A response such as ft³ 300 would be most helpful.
ft³ 83.98
